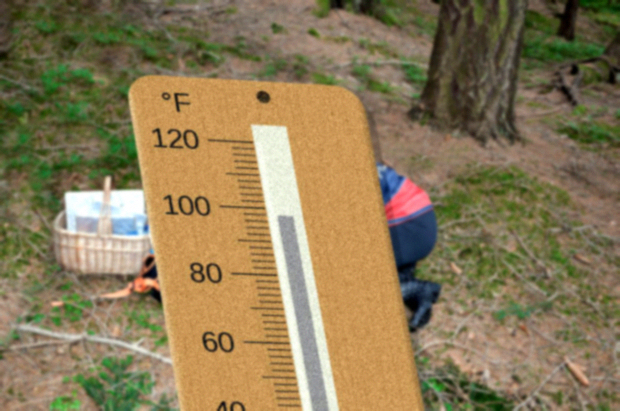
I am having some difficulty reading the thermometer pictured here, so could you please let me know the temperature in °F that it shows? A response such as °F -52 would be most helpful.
°F 98
